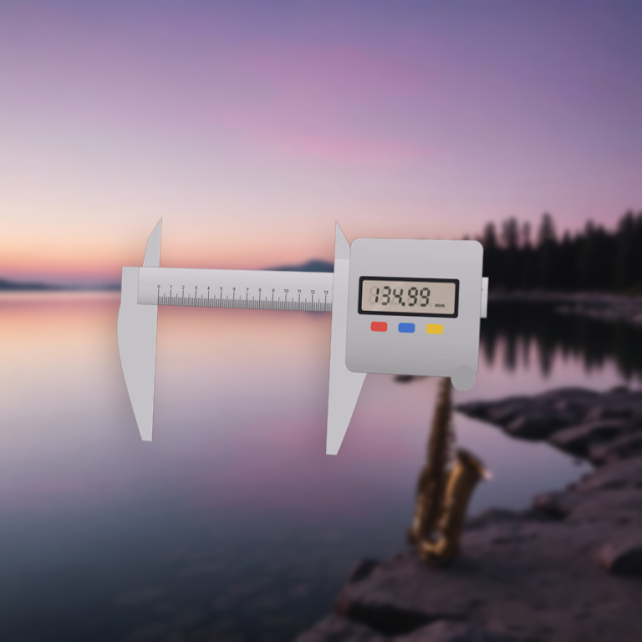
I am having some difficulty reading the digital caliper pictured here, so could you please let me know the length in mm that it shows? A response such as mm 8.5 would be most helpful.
mm 134.99
